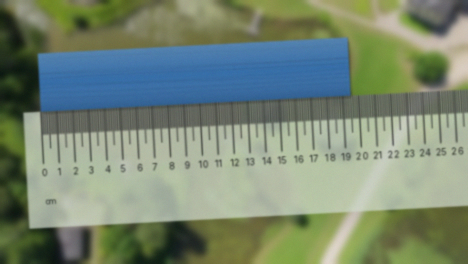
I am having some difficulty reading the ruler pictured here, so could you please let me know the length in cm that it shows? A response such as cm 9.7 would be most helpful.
cm 19.5
